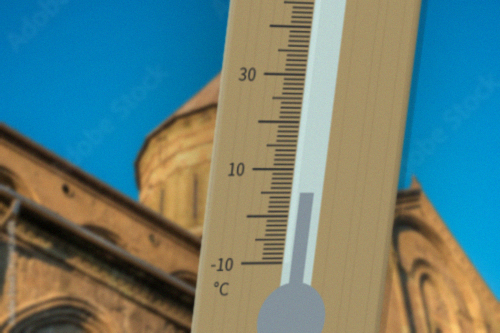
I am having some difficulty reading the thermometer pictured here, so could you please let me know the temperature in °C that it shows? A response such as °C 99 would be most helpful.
°C 5
